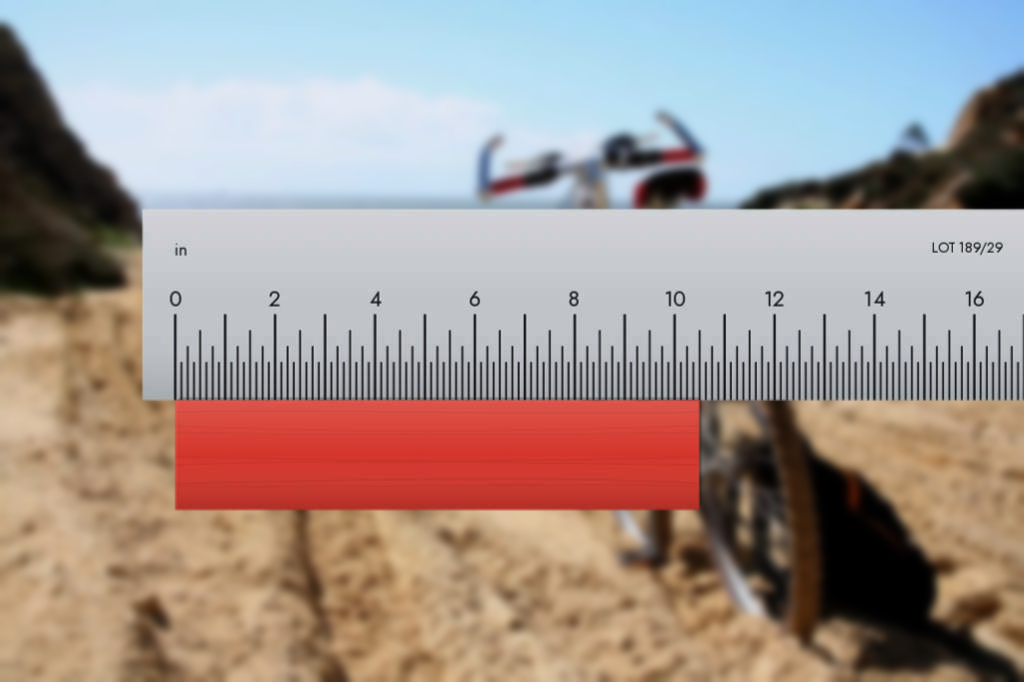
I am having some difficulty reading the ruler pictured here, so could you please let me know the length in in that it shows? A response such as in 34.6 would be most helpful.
in 10.5
